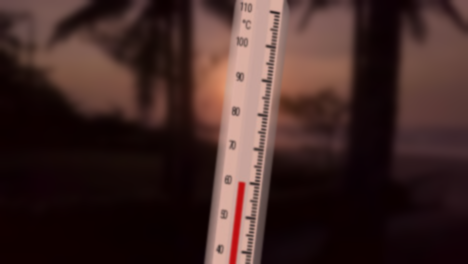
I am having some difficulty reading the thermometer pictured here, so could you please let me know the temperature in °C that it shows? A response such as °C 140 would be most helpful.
°C 60
